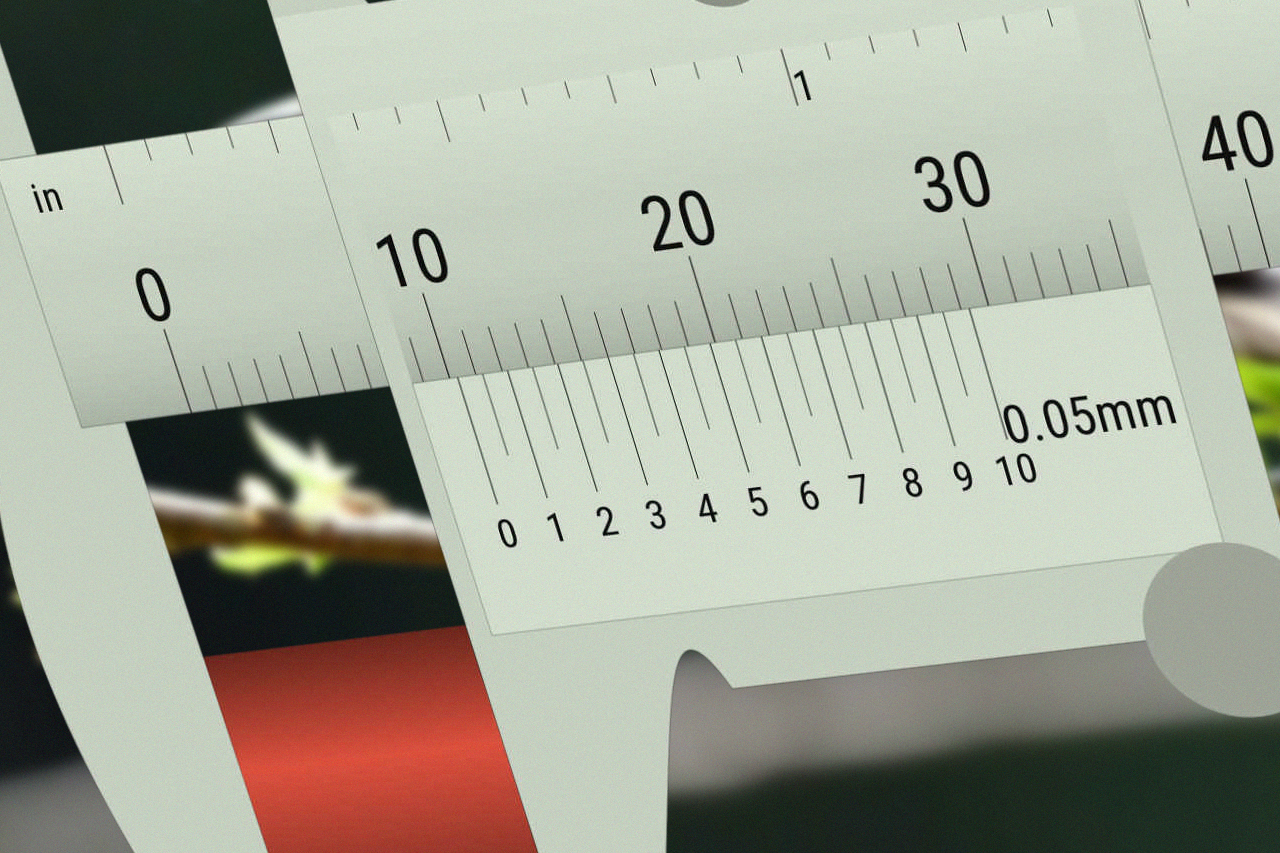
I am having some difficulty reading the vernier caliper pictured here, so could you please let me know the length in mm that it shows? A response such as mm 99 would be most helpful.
mm 10.30
